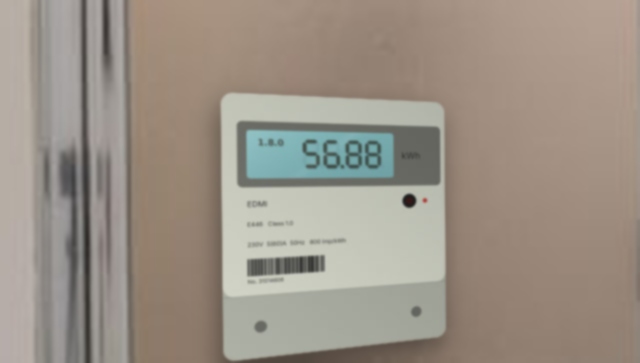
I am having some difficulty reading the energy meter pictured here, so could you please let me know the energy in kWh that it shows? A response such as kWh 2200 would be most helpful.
kWh 56.88
